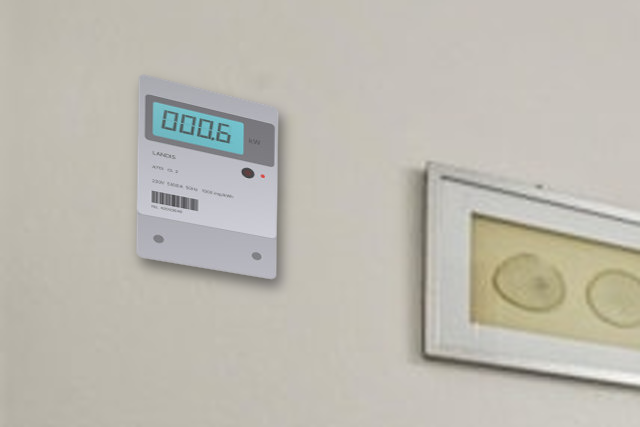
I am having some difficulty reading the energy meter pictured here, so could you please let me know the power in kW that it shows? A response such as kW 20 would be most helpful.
kW 0.6
